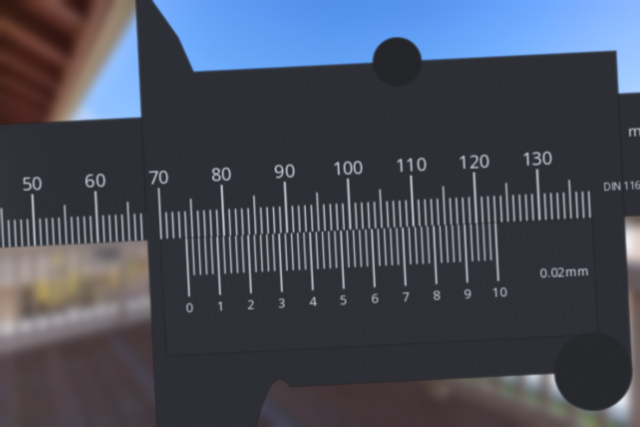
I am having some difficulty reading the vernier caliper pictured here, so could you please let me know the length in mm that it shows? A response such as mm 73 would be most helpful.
mm 74.0
